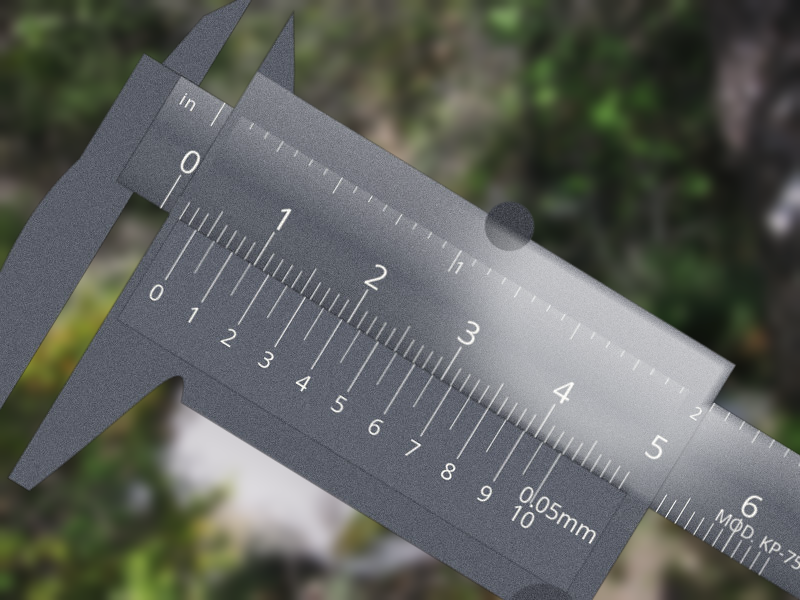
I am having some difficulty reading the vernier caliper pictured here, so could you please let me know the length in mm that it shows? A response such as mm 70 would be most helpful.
mm 3.8
